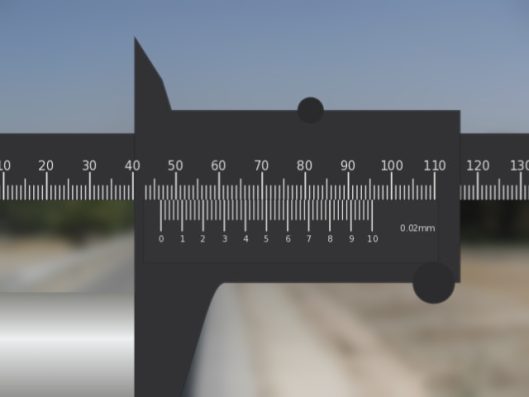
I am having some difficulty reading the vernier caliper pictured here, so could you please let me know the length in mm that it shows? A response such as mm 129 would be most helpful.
mm 46.5
